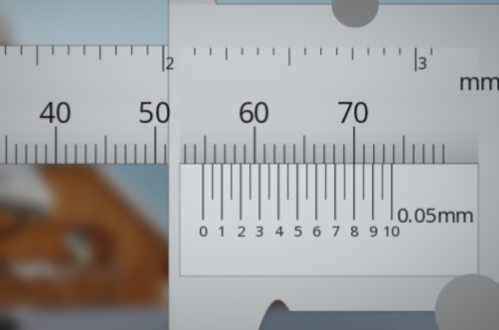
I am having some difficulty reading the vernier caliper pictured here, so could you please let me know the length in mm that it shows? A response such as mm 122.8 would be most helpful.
mm 54.8
